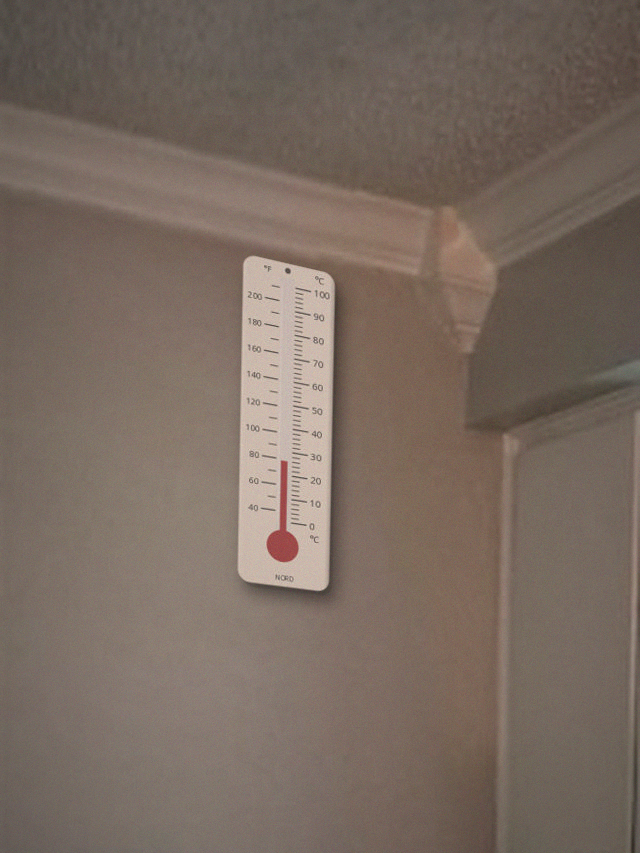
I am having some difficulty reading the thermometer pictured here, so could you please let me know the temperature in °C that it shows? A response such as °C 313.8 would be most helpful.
°C 26
